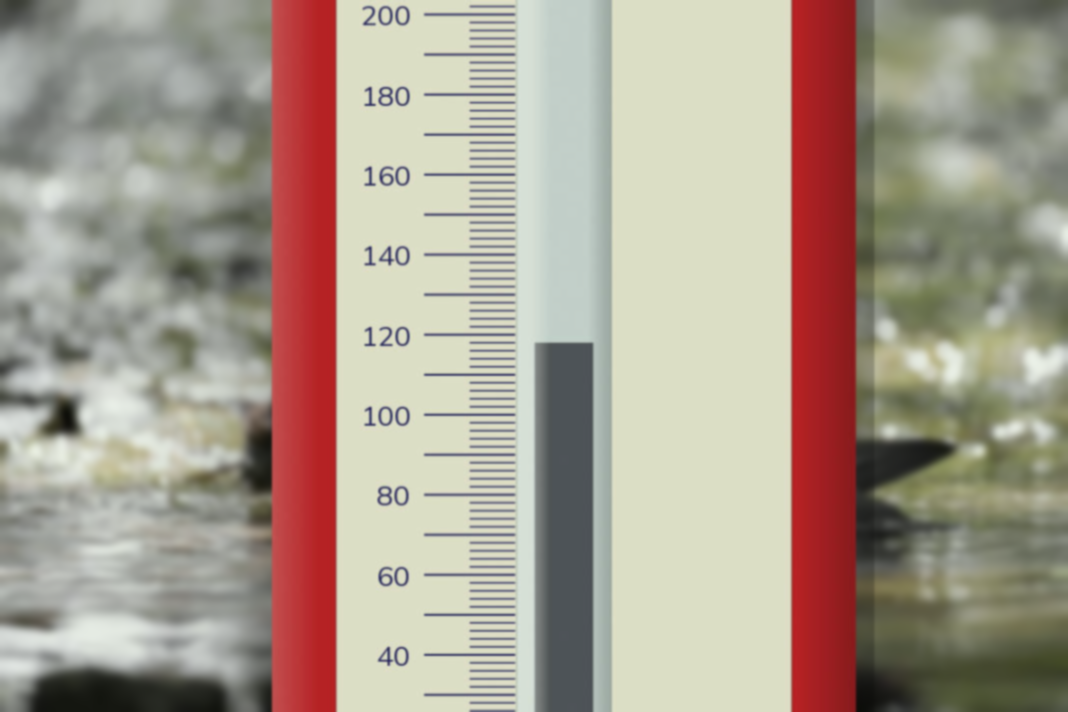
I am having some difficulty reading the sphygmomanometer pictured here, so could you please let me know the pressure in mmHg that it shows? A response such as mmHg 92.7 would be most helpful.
mmHg 118
